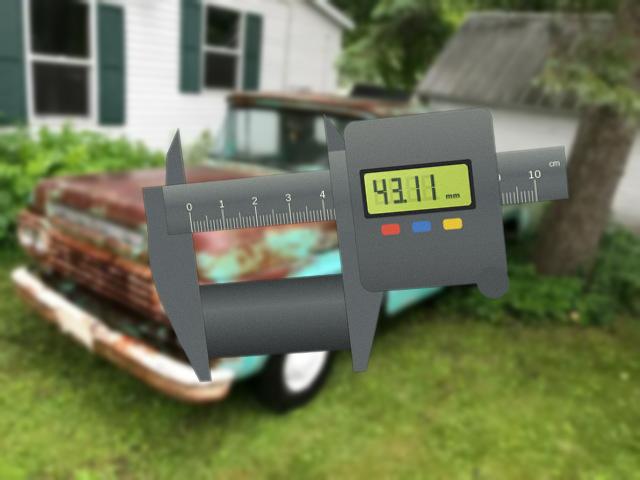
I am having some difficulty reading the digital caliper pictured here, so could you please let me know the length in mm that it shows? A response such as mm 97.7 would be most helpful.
mm 43.11
